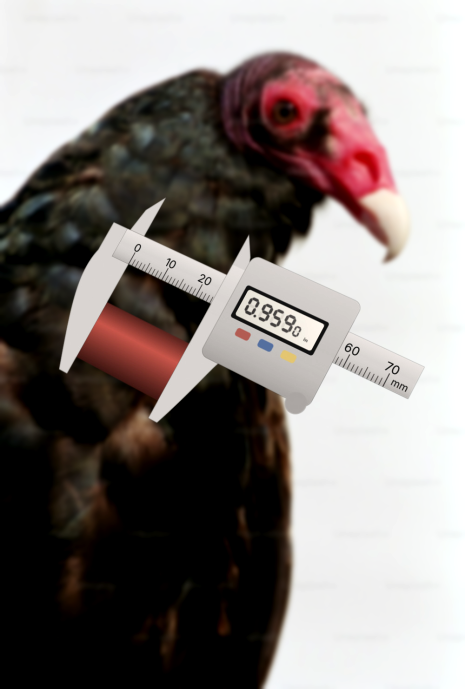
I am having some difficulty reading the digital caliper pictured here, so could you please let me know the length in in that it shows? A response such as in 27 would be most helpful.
in 0.9590
